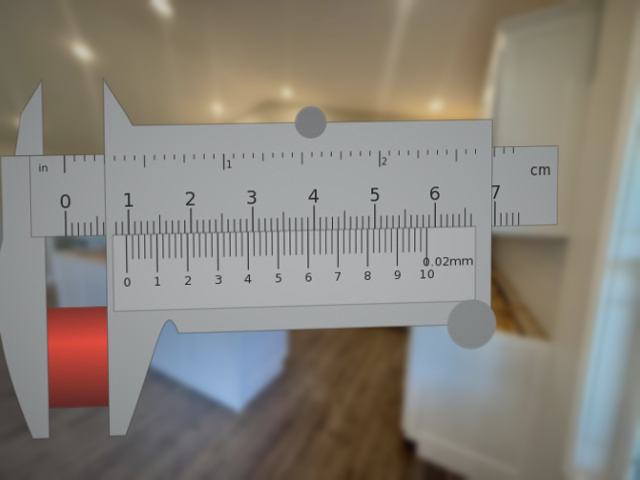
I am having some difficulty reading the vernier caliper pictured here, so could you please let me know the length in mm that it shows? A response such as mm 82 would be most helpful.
mm 9.6
